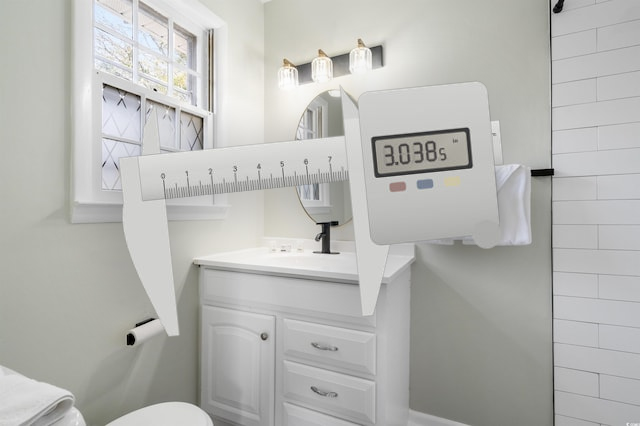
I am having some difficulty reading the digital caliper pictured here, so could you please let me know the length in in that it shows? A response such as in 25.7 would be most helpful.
in 3.0385
